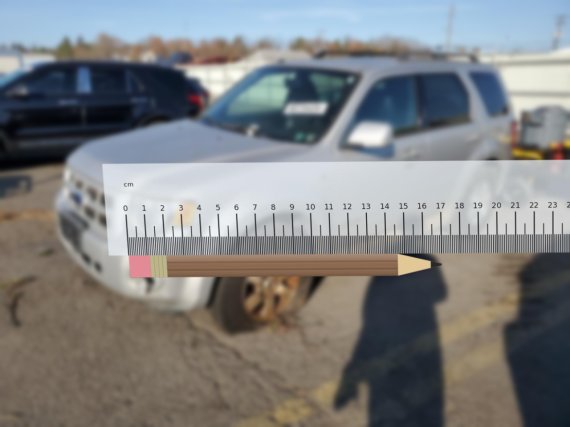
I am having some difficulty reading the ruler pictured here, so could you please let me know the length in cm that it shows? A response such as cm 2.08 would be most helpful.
cm 17
